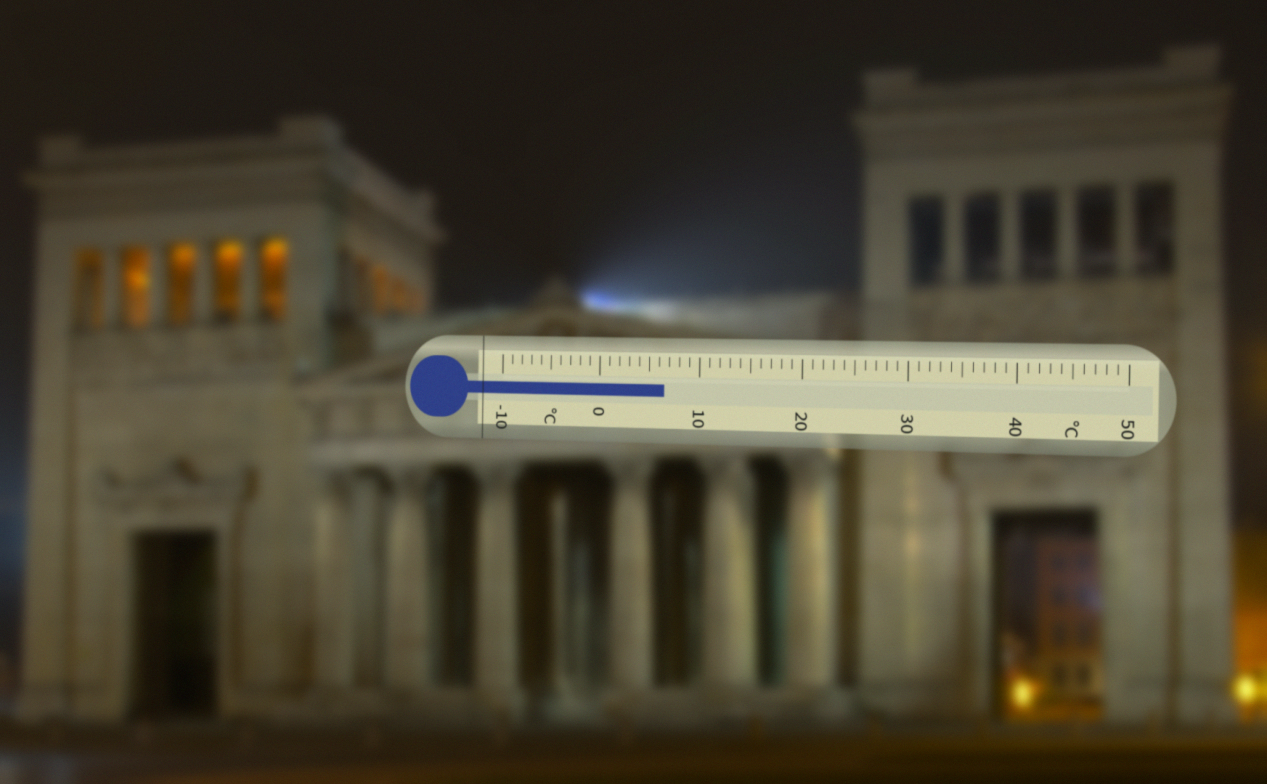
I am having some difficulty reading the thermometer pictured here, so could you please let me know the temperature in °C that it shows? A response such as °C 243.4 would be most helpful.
°C 6.5
